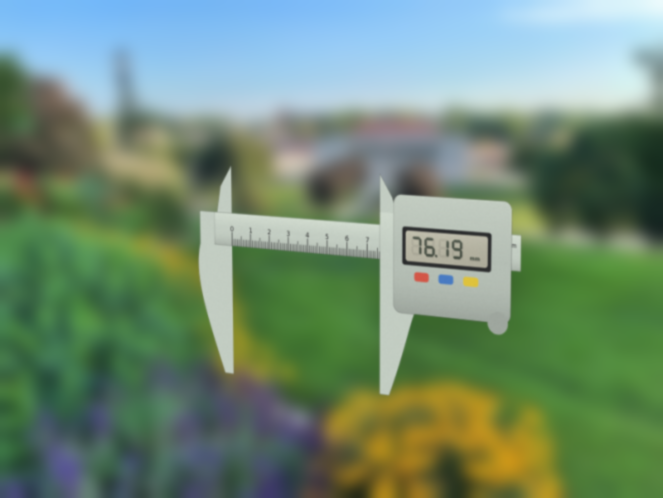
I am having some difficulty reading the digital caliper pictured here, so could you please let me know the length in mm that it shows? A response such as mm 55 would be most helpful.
mm 76.19
